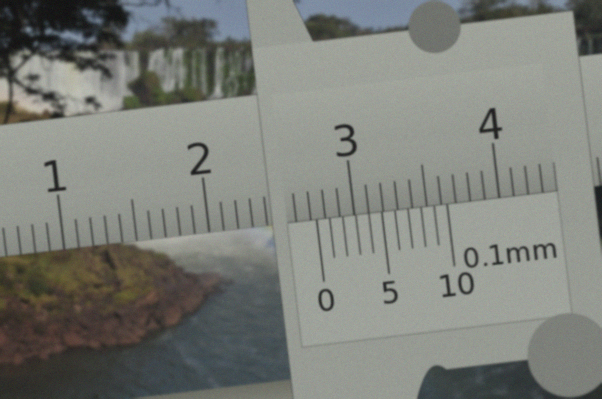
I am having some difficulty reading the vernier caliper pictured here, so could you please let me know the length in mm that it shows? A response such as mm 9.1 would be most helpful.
mm 27.4
